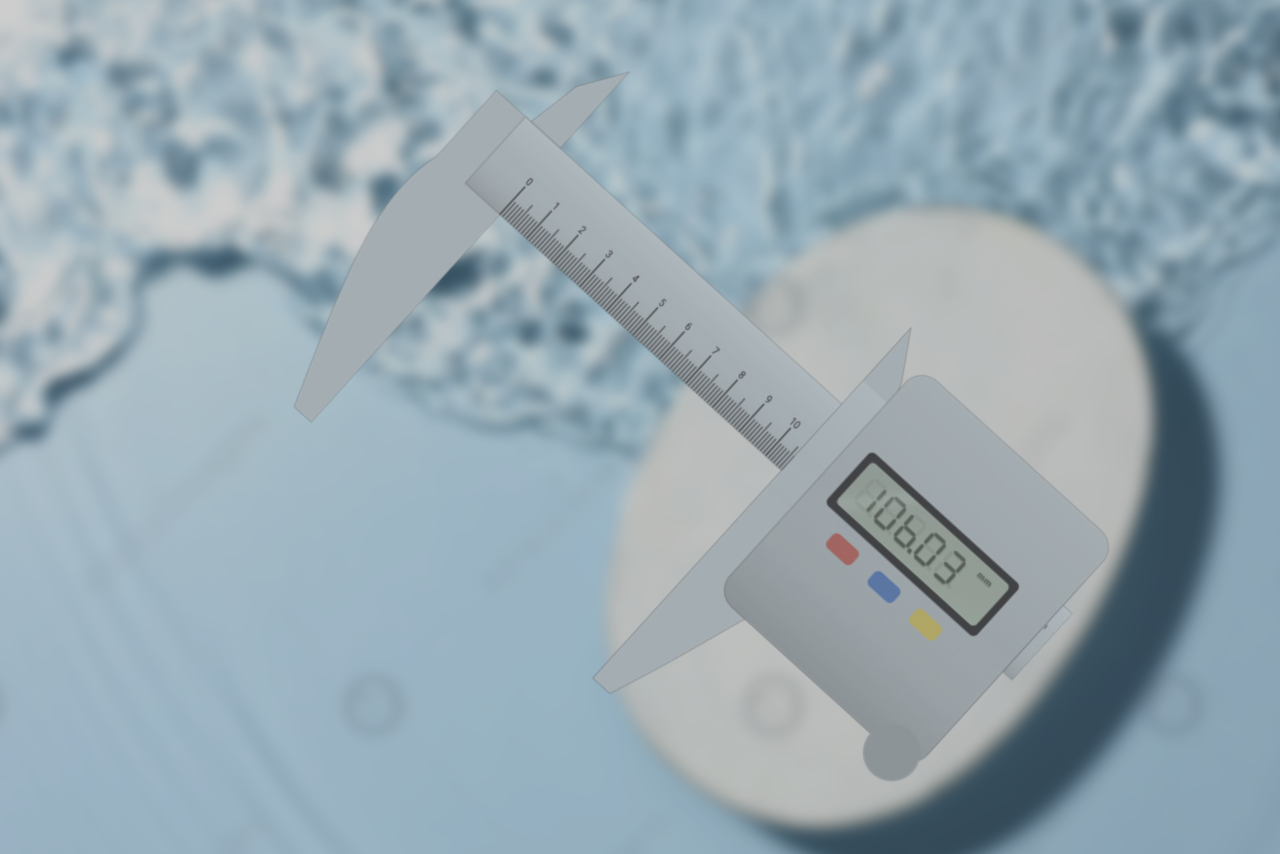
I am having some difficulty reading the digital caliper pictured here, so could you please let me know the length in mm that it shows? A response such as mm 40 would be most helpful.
mm 106.03
